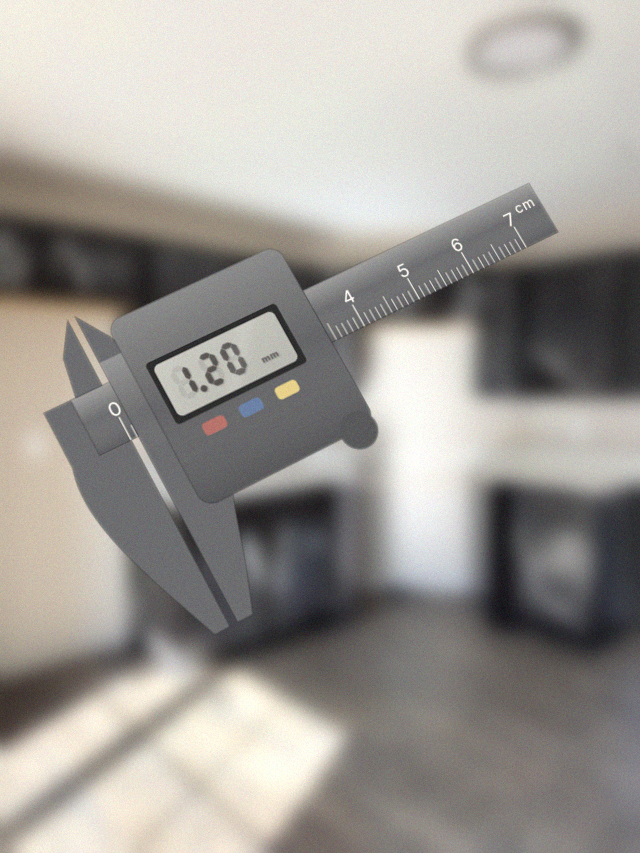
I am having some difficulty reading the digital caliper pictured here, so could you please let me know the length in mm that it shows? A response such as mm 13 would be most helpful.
mm 1.20
